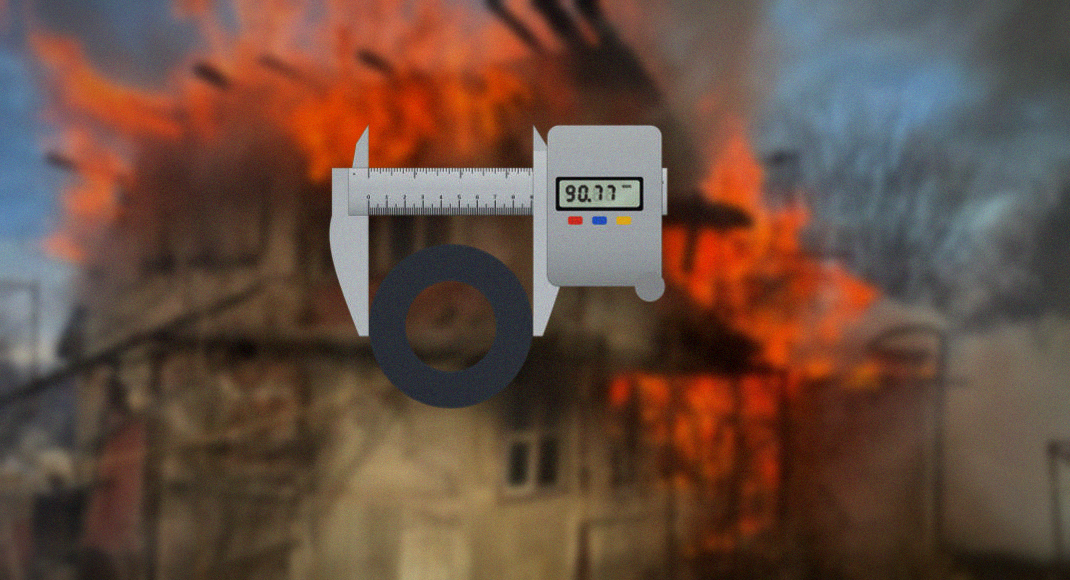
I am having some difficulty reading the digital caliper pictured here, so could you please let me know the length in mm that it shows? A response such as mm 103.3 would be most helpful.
mm 90.77
